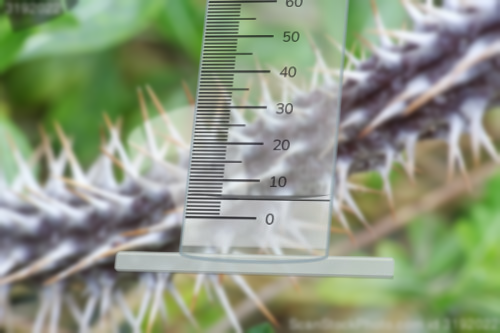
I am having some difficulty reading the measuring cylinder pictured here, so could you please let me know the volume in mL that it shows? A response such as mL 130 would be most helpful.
mL 5
